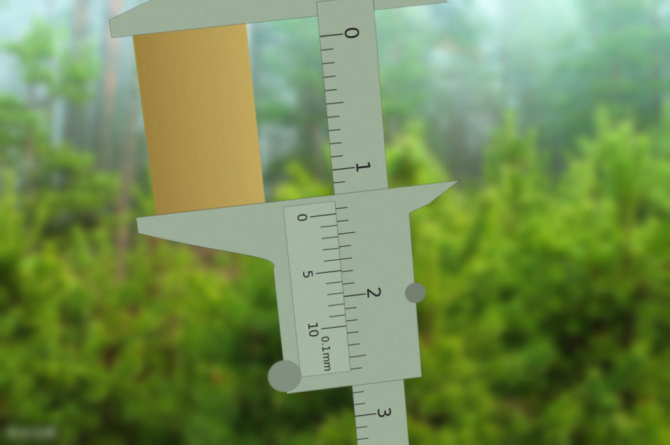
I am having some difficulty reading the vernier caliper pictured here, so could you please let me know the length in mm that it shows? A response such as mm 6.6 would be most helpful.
mm 13.4
